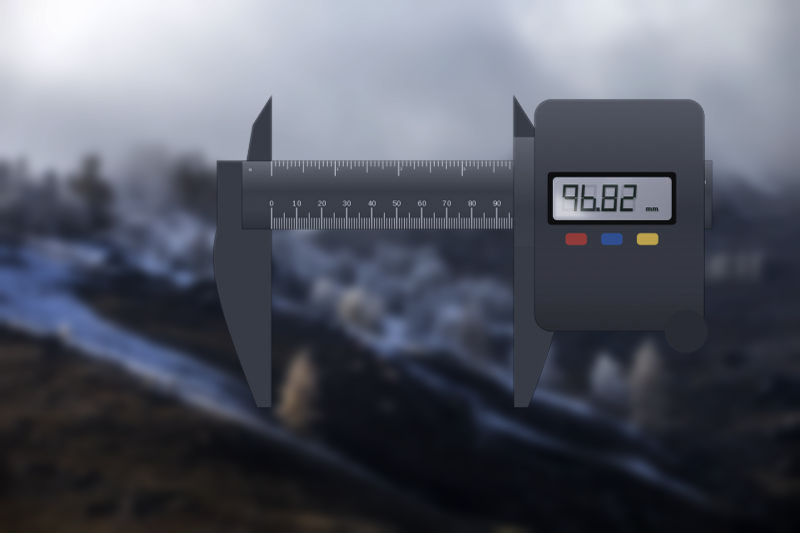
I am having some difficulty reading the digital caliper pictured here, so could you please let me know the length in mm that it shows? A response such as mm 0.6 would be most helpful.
mm 96.82
